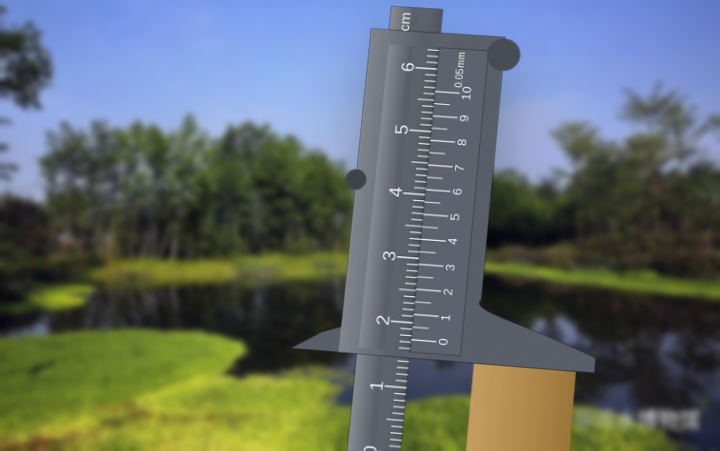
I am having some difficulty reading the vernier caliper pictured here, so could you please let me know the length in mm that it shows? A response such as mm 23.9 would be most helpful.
mm 17.4
